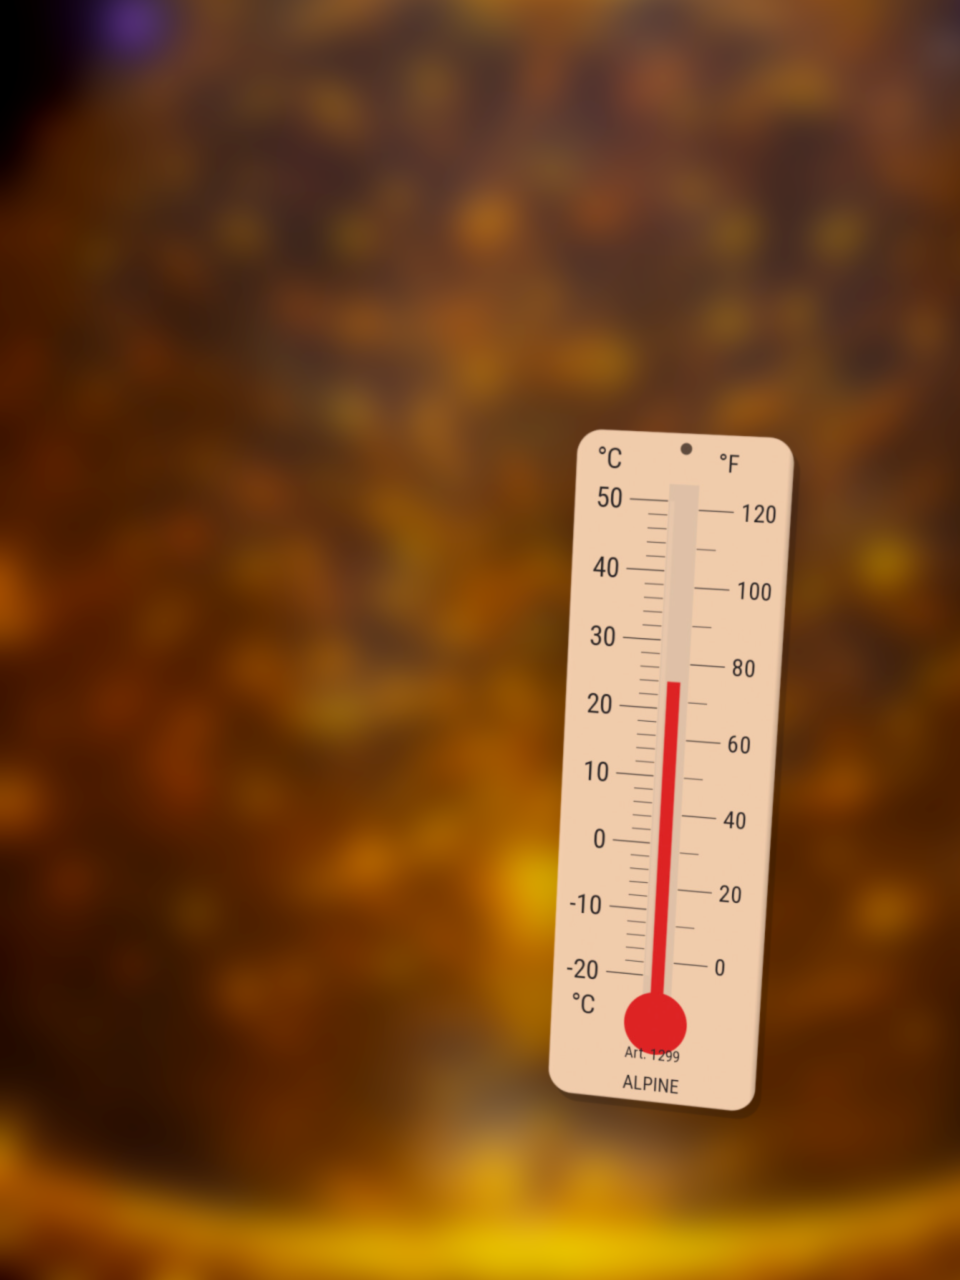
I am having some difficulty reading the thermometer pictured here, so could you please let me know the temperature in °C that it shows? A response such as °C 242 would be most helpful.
°C 24
